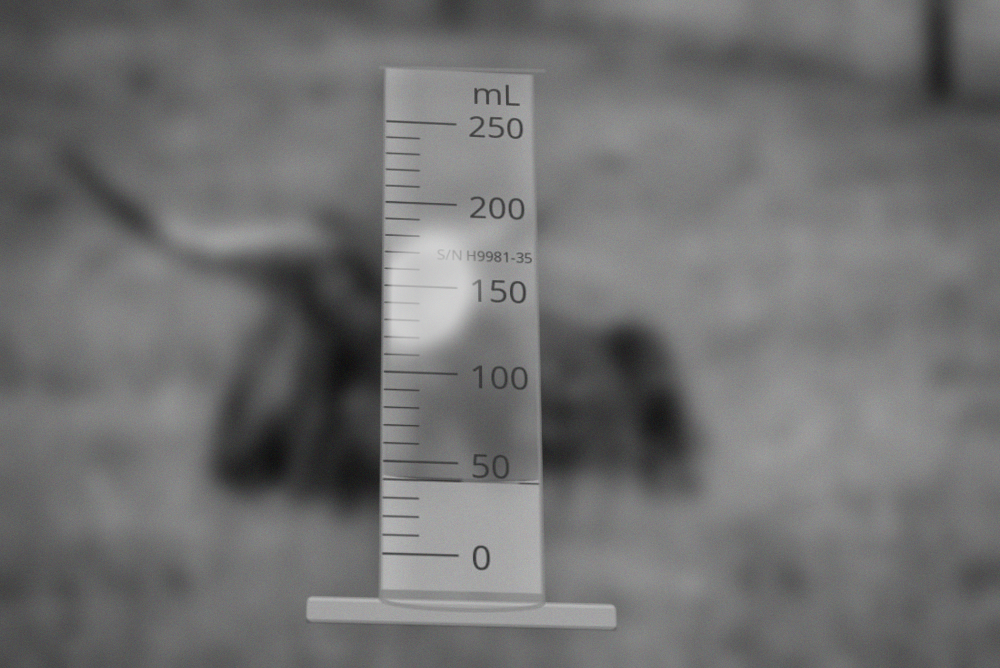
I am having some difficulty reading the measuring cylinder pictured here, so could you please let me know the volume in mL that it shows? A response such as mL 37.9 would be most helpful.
mL 40
